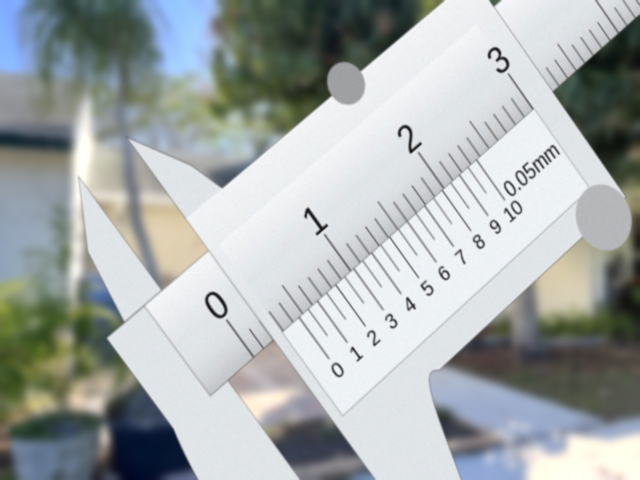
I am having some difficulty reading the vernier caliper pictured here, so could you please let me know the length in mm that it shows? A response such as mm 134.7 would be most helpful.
mm 4.6
